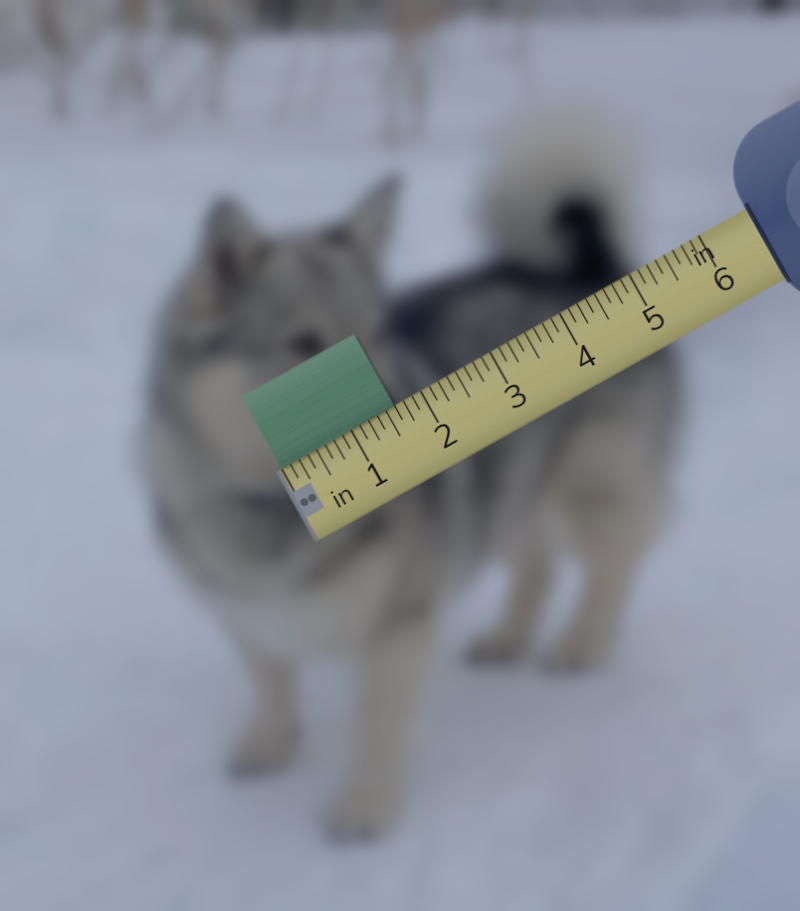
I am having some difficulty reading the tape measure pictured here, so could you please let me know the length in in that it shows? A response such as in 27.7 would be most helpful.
in 1.625
